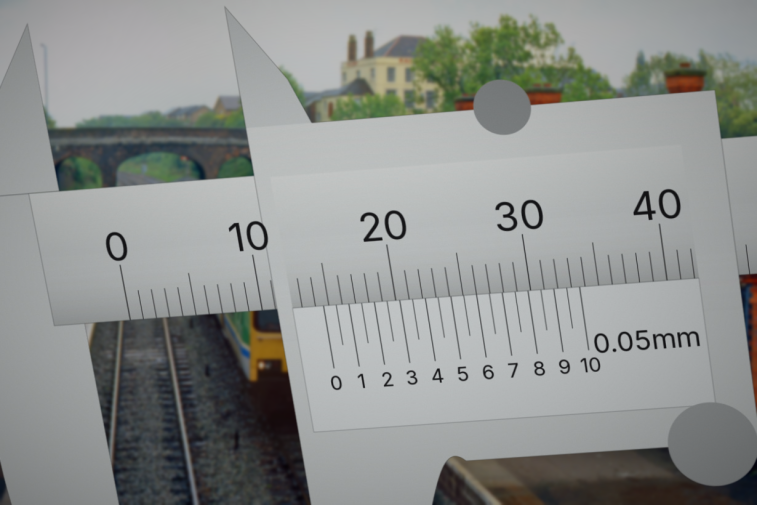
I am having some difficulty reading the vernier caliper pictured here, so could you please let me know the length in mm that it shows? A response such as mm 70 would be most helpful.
mm 14.6
